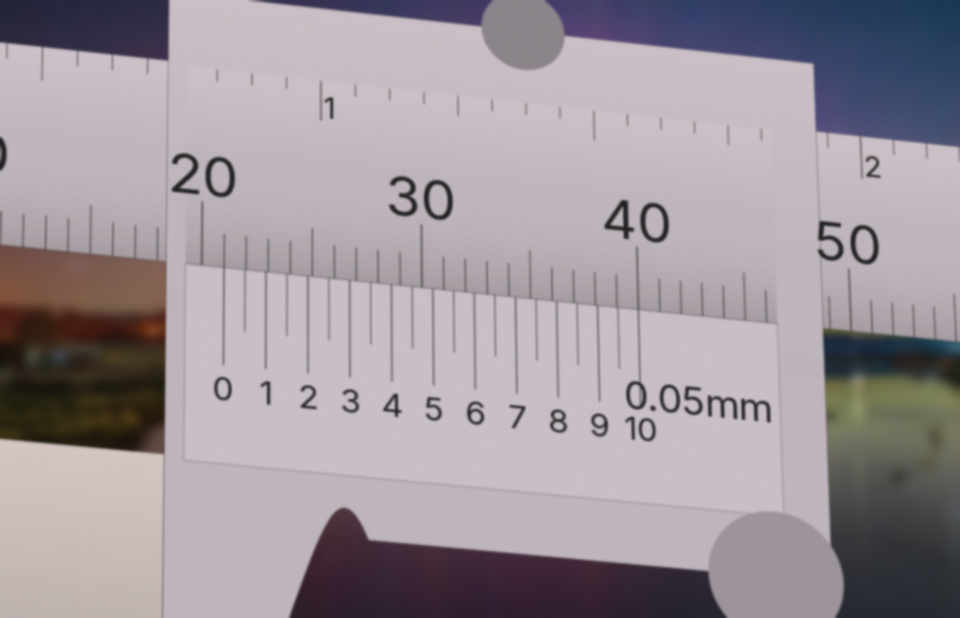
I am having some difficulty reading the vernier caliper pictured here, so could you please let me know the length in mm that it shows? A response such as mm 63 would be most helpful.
mm 21.0
